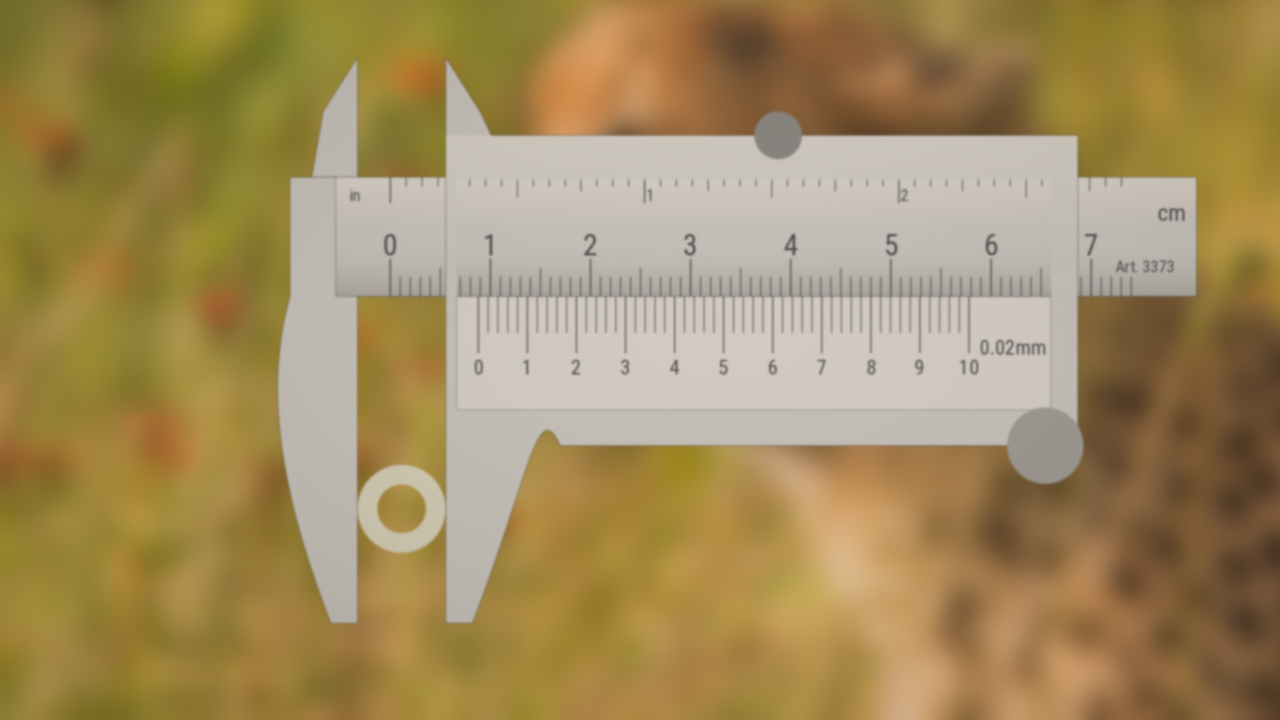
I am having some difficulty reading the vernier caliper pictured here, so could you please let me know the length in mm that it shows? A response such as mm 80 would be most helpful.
mm 8.8
